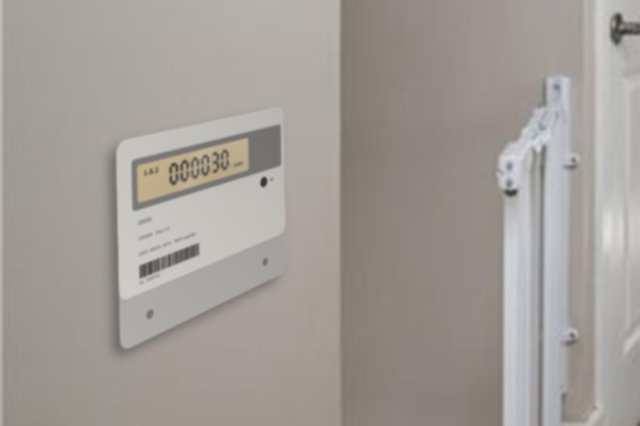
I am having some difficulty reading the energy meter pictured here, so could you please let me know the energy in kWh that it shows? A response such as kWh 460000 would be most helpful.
kWh 30
